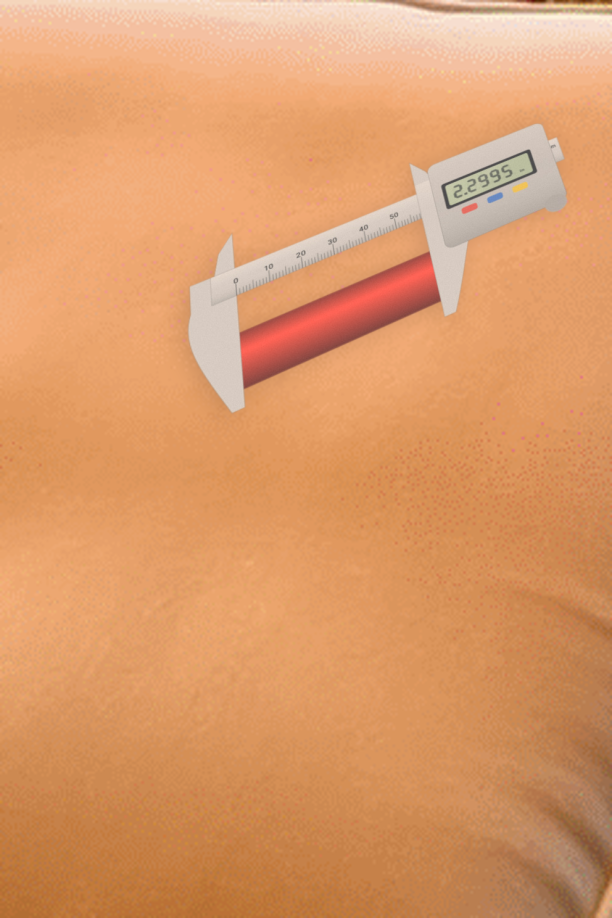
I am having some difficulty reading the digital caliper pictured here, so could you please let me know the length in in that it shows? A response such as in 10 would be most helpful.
in 2.2995
